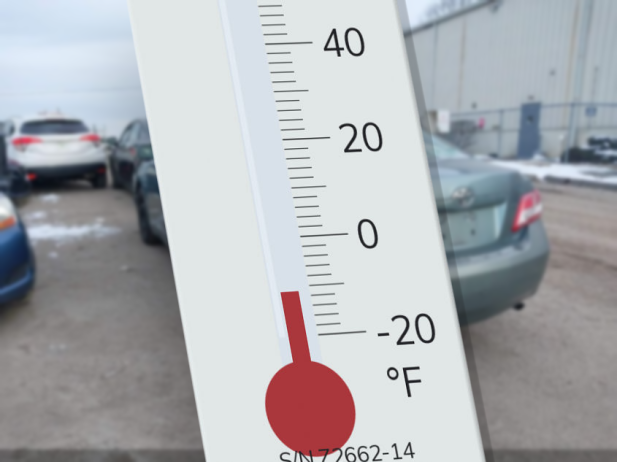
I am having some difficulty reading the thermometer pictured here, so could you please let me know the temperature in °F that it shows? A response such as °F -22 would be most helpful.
°F -11
